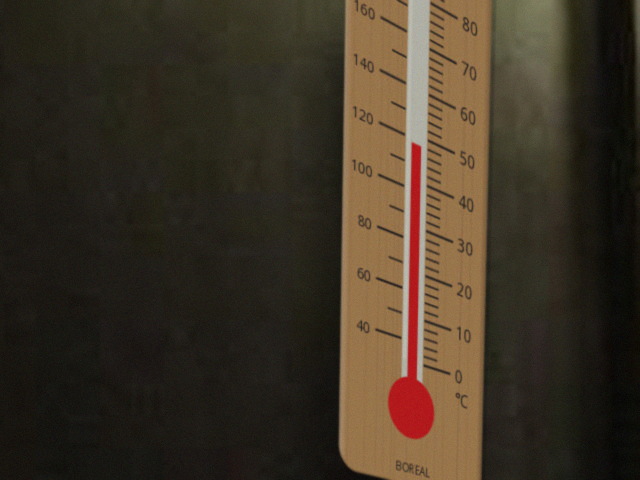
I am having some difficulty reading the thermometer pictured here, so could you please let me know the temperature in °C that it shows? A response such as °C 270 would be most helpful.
°C 48
